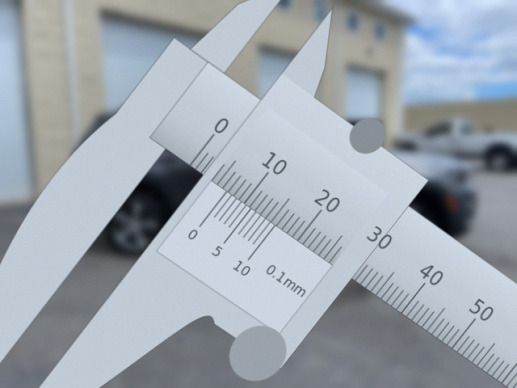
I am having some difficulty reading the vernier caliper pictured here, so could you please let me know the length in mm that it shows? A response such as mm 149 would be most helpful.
mm 6.8
